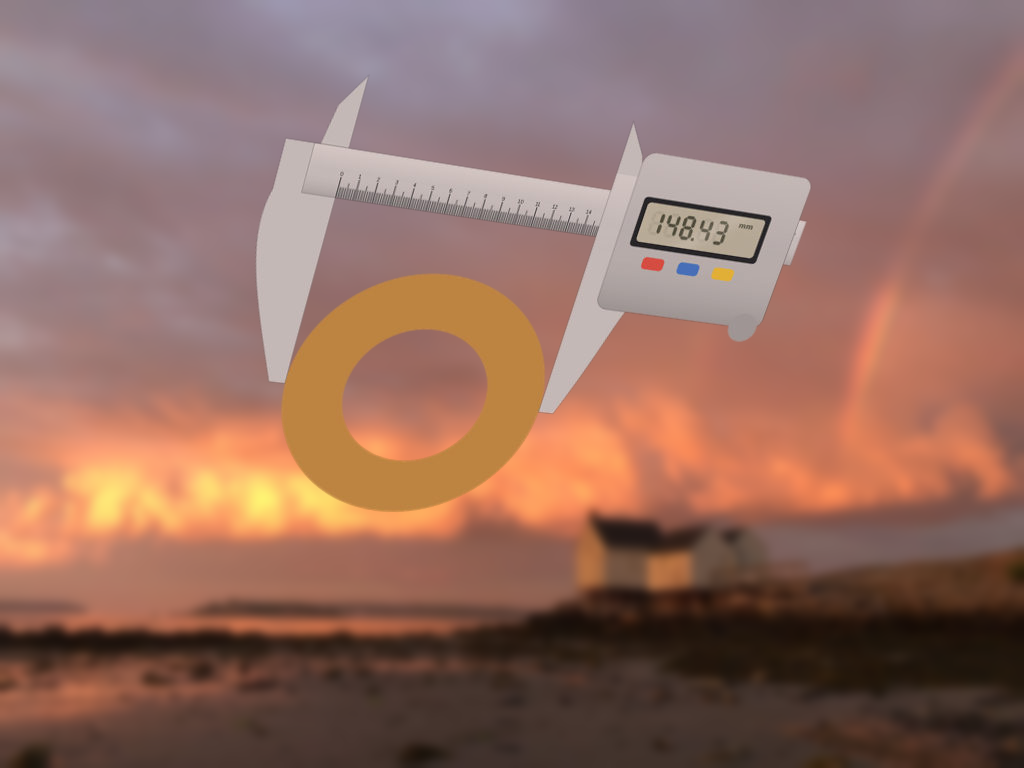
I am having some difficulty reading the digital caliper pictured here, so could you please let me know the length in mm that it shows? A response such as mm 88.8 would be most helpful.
mm 148.43
